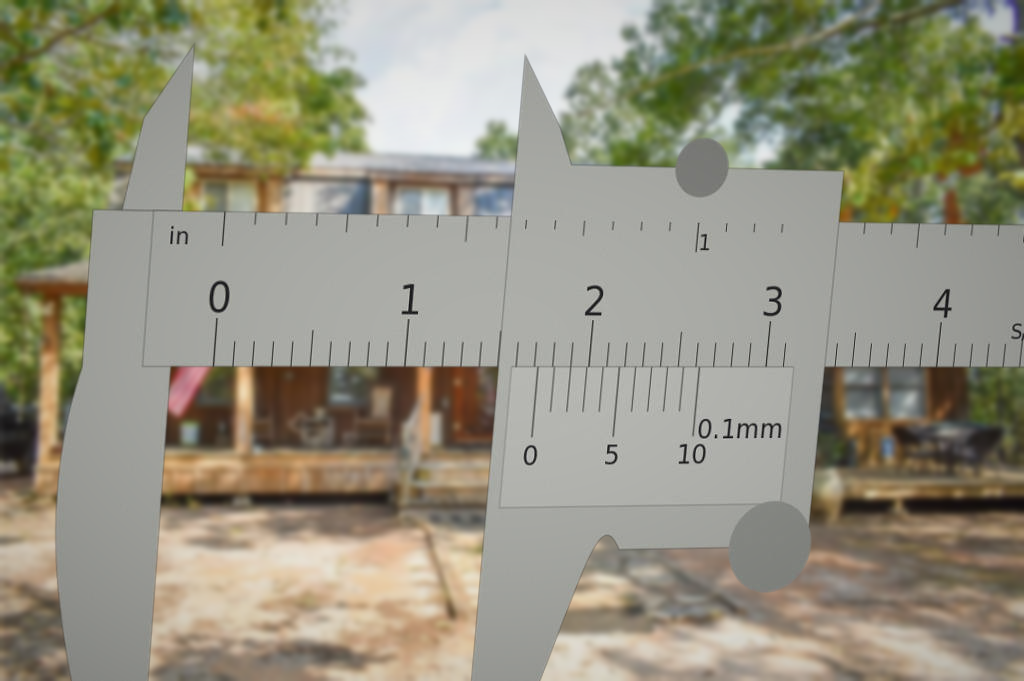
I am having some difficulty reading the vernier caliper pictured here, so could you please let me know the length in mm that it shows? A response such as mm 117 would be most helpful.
mm 17.2
